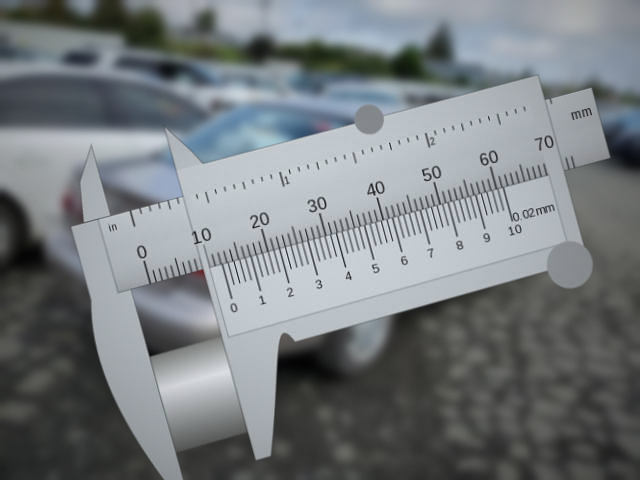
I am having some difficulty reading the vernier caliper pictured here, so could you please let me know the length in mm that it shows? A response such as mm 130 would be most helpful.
mm 12.2
